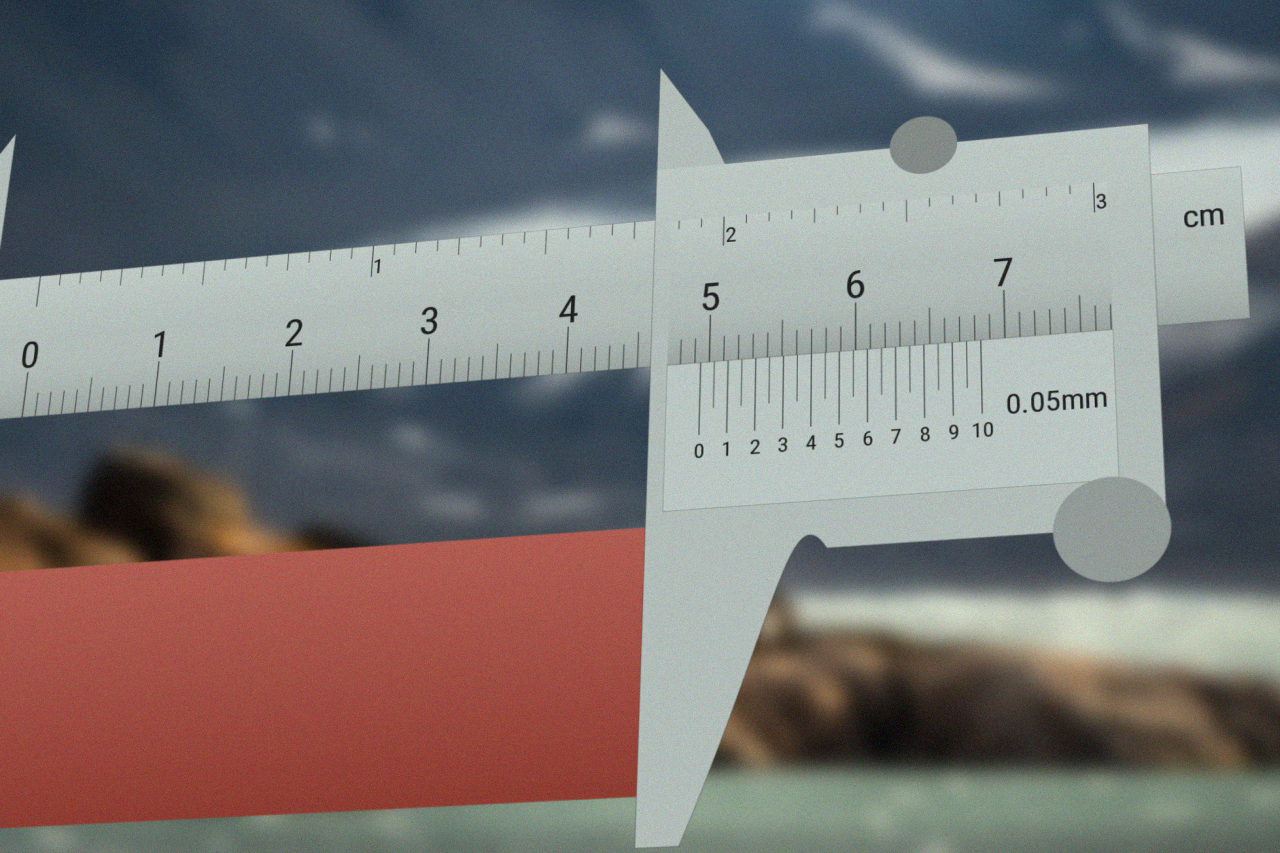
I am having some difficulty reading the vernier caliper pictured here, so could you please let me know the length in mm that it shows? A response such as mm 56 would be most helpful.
mm 49.4
